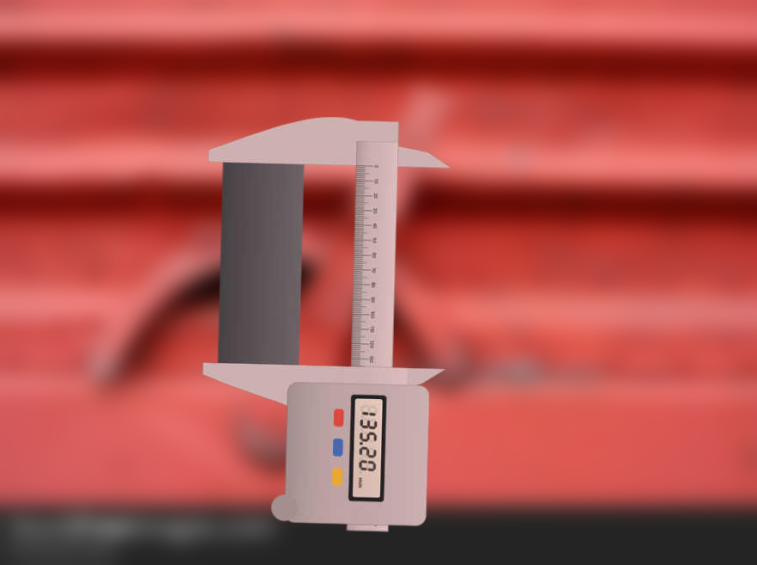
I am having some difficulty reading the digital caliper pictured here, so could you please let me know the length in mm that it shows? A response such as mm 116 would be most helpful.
mm 135.20
